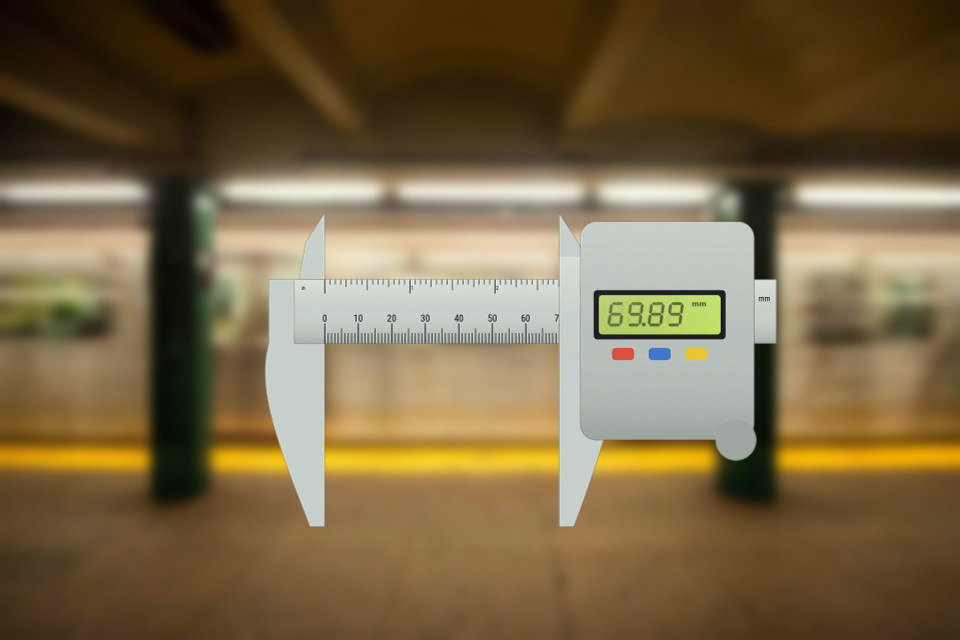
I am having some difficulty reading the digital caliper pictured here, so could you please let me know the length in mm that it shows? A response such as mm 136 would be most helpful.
mm 69.89
